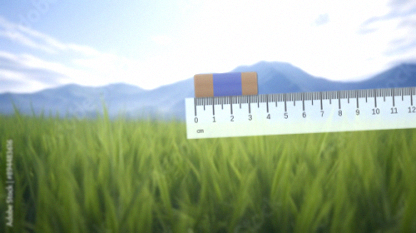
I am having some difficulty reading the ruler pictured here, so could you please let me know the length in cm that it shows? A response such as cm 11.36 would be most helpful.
cm 3.5
